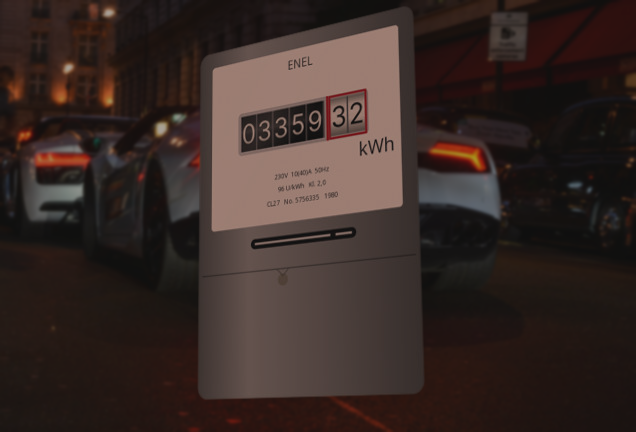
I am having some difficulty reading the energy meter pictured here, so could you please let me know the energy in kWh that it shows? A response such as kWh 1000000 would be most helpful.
kWh 3359.32
